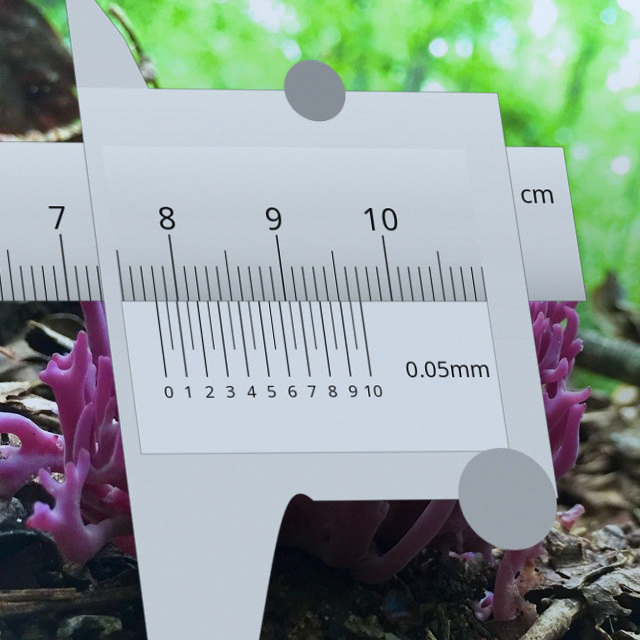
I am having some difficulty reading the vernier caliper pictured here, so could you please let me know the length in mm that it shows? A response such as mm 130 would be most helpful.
mm 78.0
